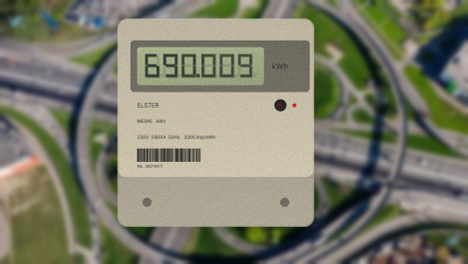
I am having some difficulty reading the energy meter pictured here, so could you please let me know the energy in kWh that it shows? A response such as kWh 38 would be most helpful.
kWh 690.009
